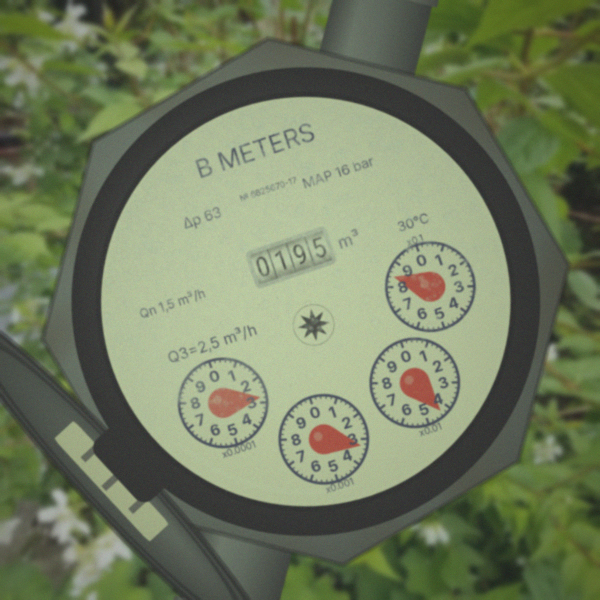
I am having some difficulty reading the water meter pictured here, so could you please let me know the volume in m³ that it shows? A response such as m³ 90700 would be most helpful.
m³ 195.8432
